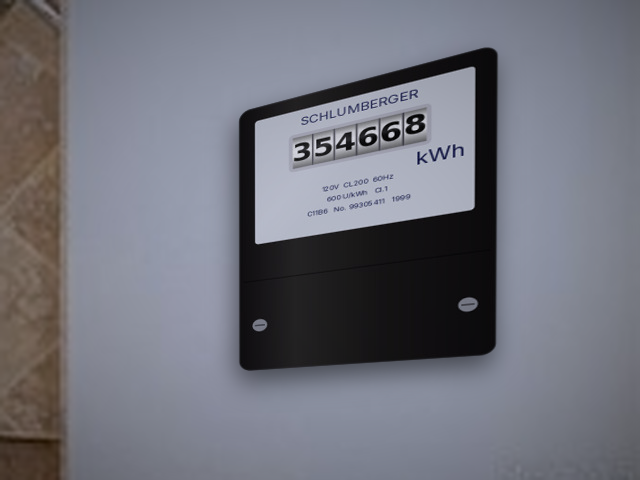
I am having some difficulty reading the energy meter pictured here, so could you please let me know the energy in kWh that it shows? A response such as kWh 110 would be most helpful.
kWh 354668
